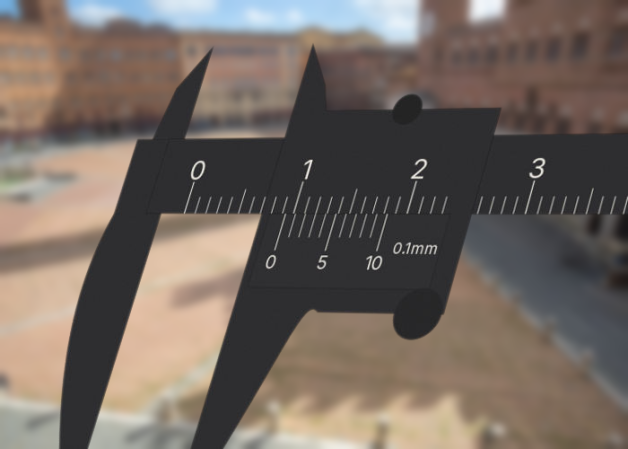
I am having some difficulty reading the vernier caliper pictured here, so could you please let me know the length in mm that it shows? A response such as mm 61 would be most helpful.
mm 9.3
